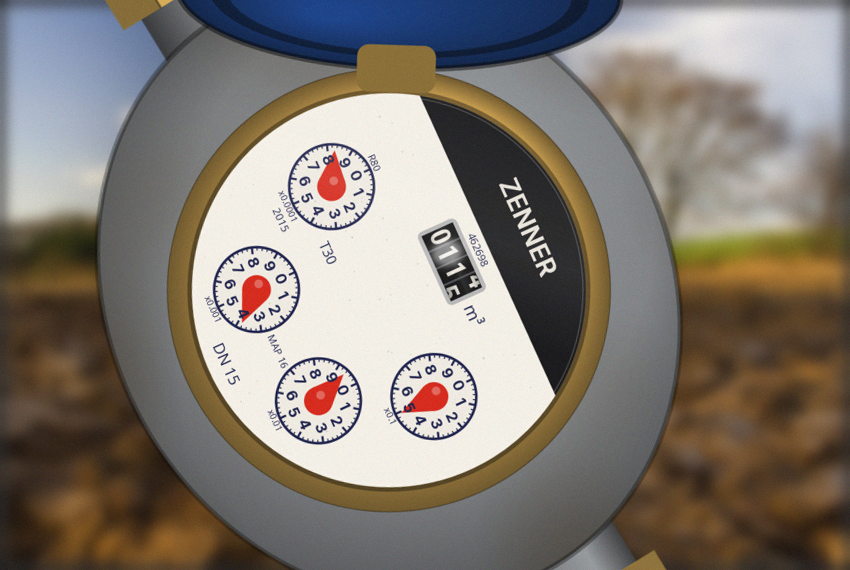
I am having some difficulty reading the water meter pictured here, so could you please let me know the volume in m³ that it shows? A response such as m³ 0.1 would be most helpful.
m³ 114.4938
